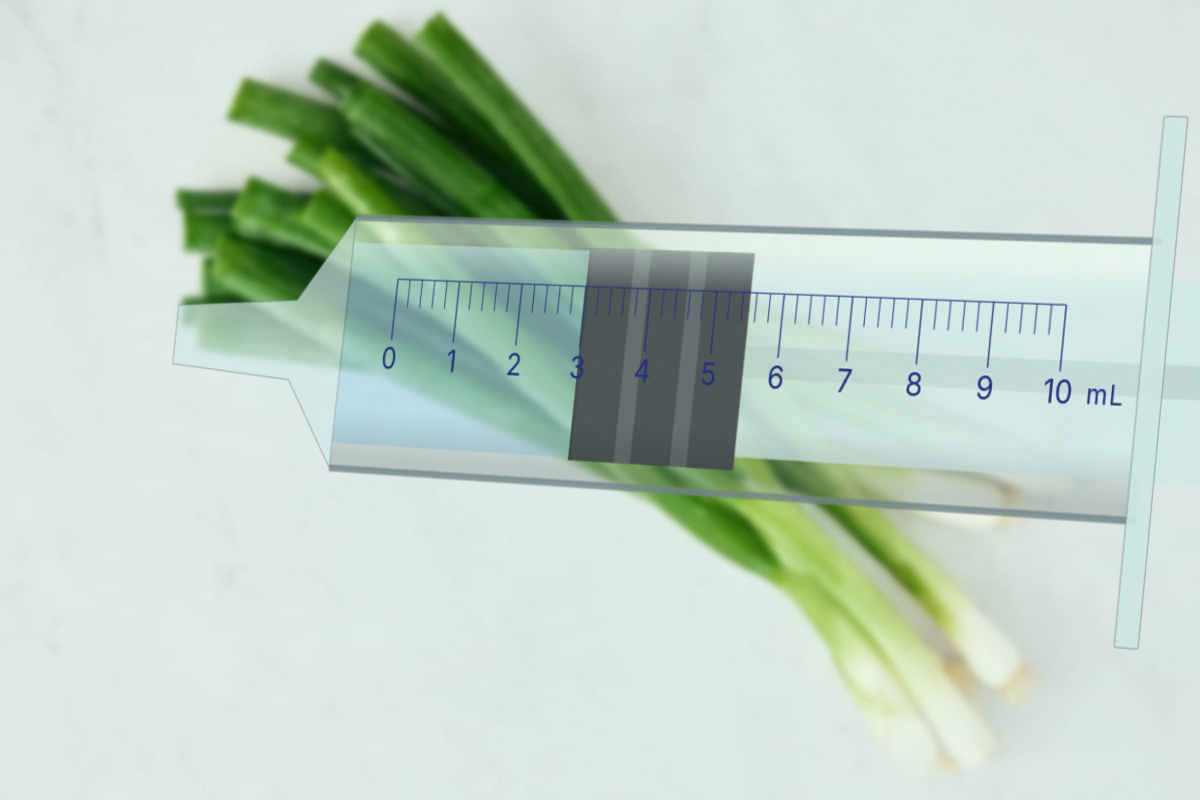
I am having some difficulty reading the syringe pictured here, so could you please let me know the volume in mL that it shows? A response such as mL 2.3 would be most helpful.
mL 3
